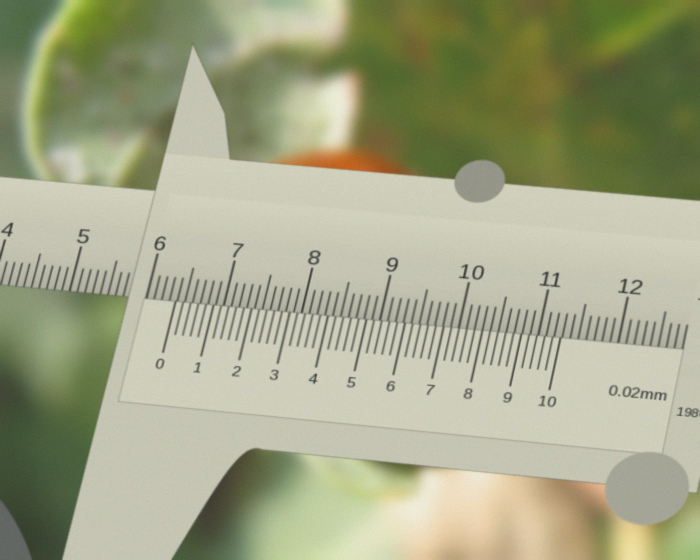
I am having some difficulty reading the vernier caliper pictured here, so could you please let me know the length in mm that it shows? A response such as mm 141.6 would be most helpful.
mm 63.8
